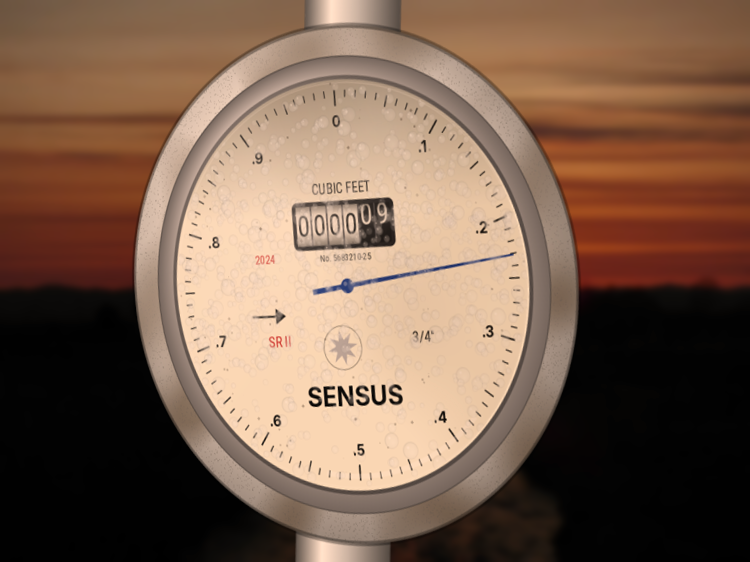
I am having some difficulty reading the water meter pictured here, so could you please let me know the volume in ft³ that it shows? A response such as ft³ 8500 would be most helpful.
ft³ 9.23
